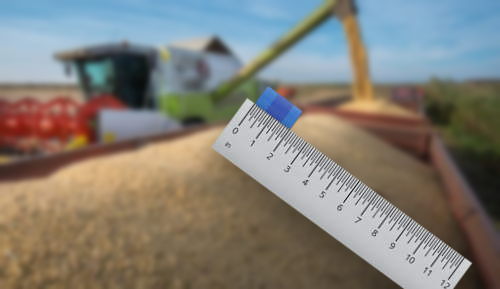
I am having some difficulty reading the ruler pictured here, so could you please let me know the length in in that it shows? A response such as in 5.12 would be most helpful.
in 2
